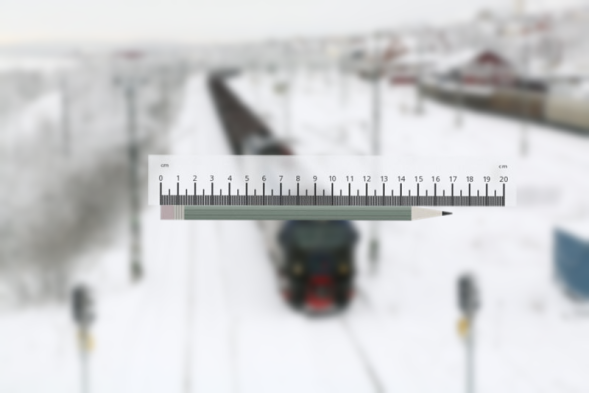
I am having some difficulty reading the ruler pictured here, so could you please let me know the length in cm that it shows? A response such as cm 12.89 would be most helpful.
cm 17
